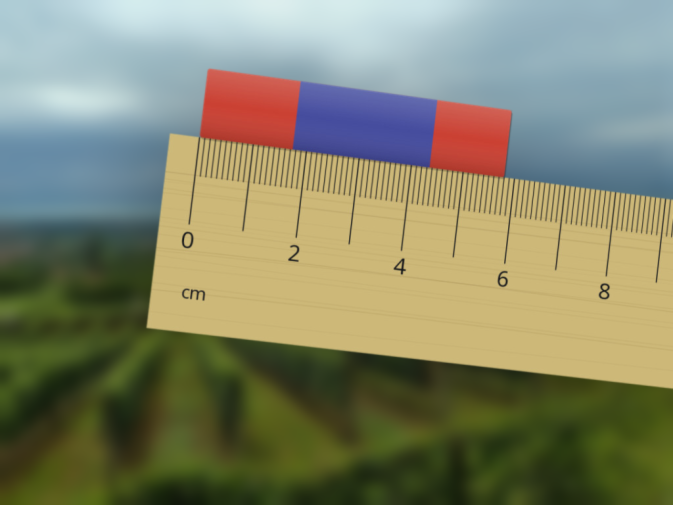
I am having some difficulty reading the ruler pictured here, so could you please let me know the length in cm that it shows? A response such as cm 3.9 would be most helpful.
cm 5.8
